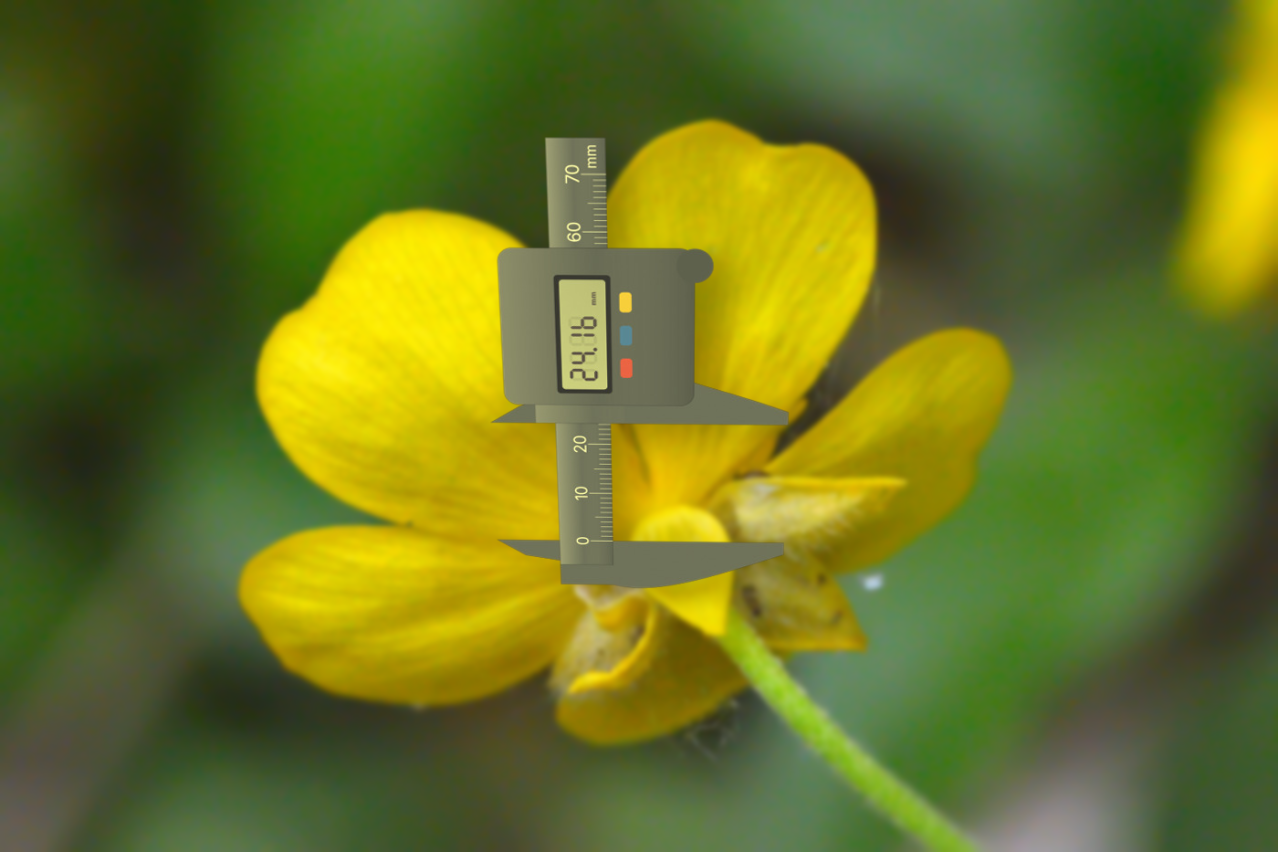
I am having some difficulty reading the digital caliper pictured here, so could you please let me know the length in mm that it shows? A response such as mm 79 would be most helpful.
mm 24.16
